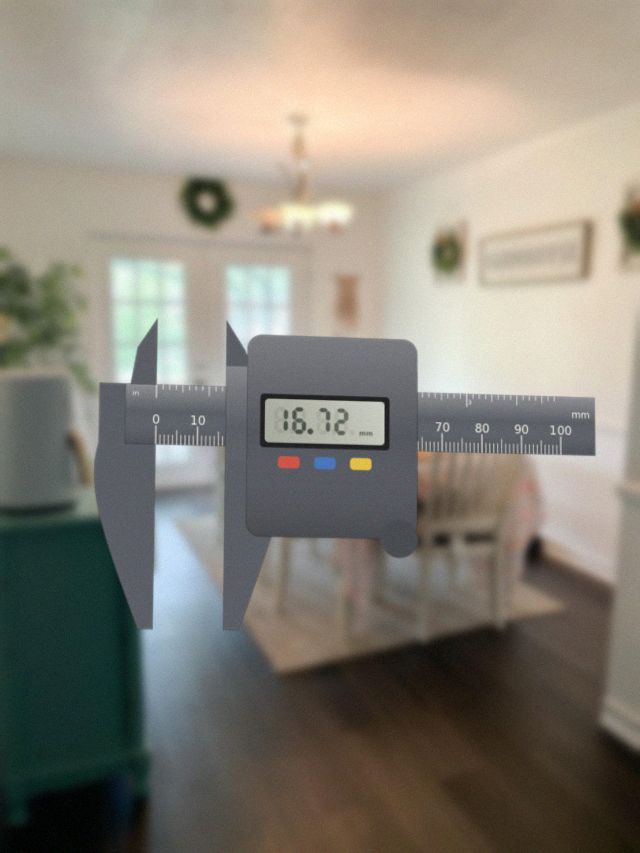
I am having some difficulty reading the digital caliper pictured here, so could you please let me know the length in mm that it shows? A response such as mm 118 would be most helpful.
mm 16.72
